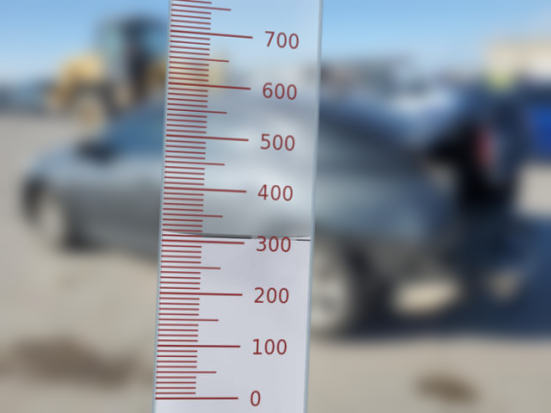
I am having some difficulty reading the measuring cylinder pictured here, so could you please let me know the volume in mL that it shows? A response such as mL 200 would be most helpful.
mL 310
